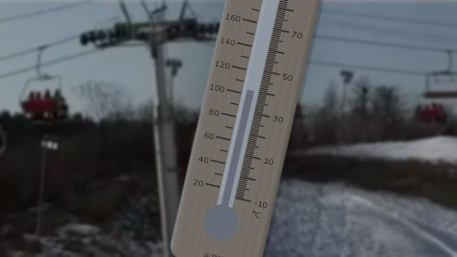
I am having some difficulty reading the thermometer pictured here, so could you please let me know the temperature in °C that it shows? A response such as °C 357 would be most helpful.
°C 40
